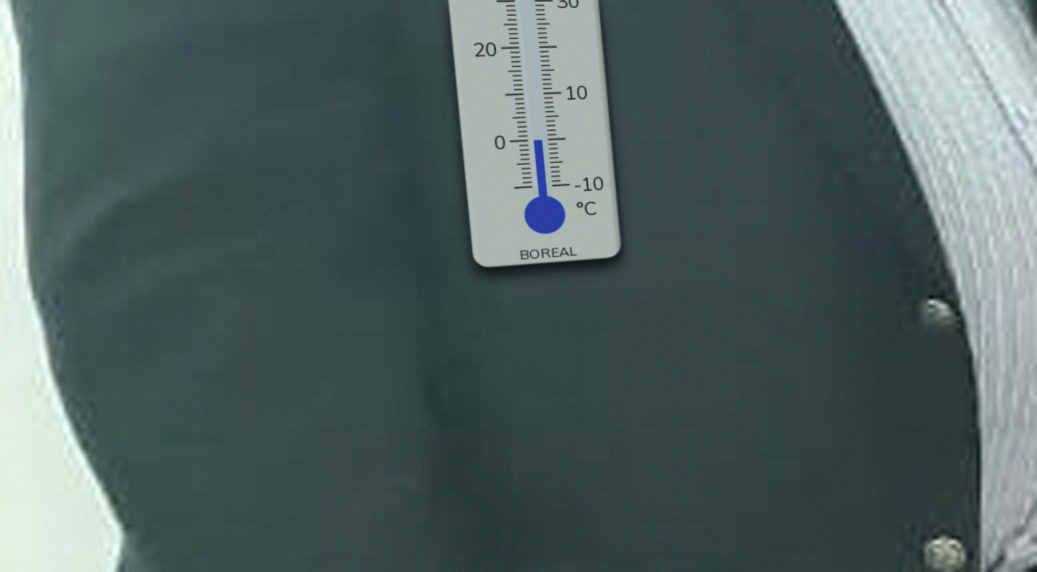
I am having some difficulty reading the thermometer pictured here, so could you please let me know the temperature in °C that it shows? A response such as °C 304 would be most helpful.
°C 0
